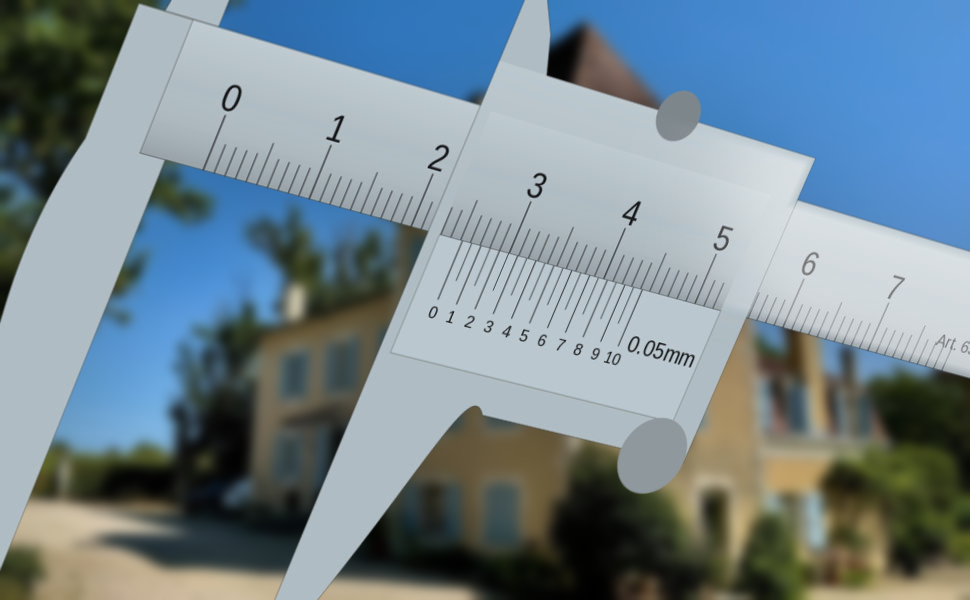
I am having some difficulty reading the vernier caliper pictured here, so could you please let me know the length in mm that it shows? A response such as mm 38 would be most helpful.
mm 25.2
